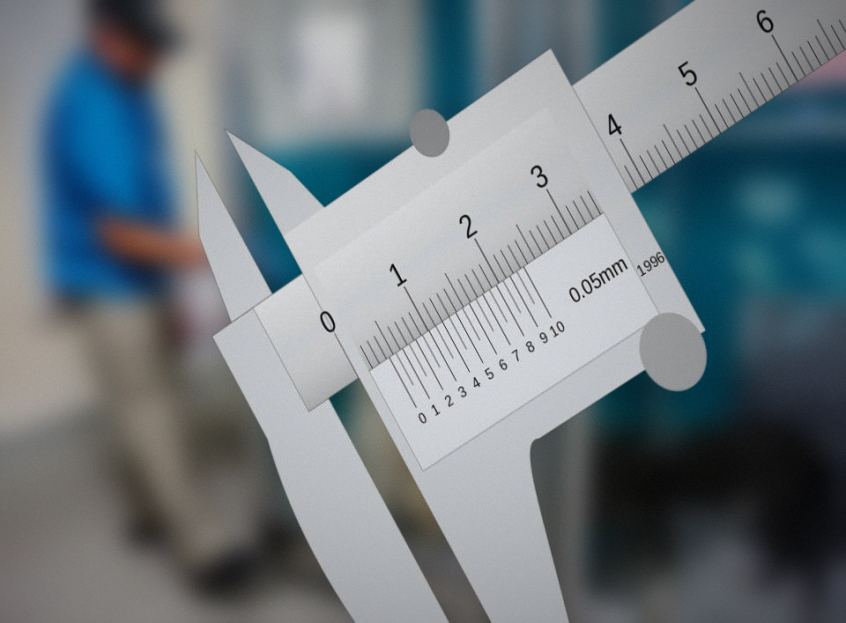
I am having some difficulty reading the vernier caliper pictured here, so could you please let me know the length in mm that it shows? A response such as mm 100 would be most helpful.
mm 4.4
